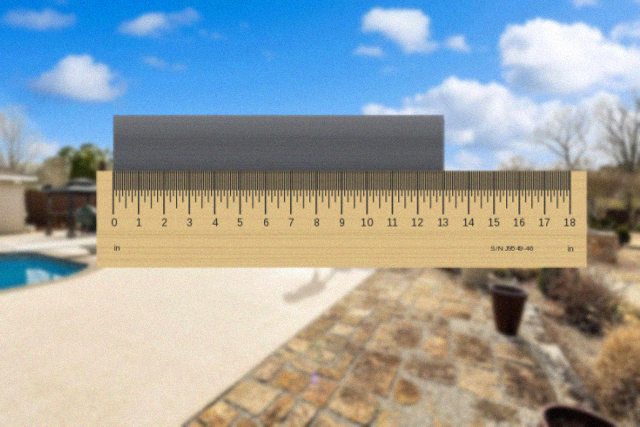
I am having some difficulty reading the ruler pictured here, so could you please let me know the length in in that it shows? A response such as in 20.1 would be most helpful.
in 13
